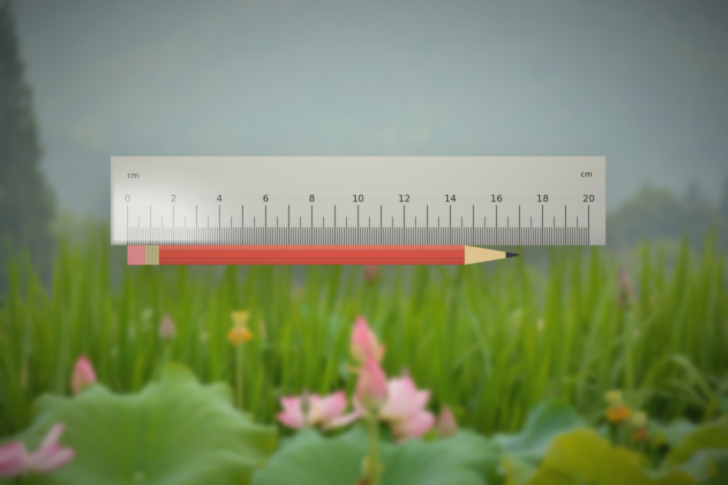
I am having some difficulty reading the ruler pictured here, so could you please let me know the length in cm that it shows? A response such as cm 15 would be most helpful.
cm 17
